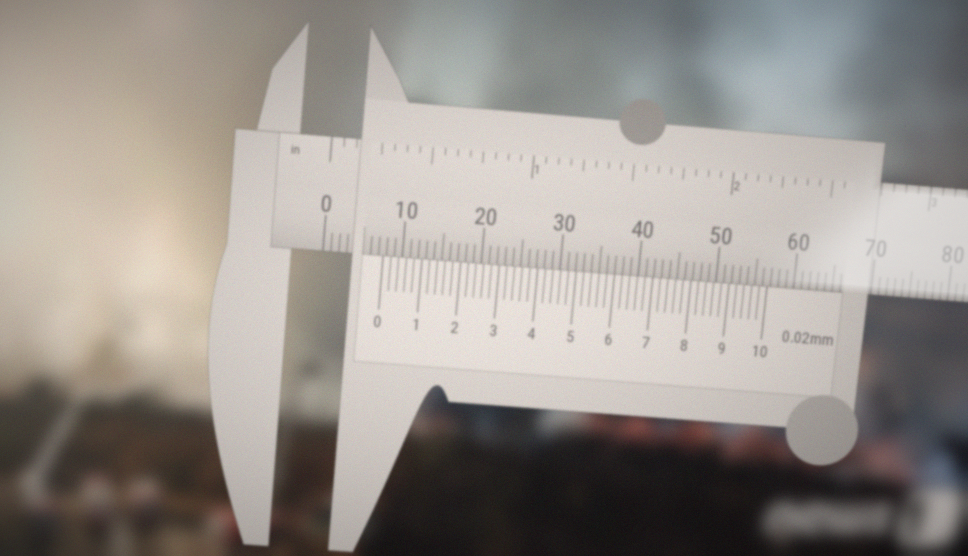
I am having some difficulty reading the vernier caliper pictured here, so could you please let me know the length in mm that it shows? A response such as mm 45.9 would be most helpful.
mm 7.6
